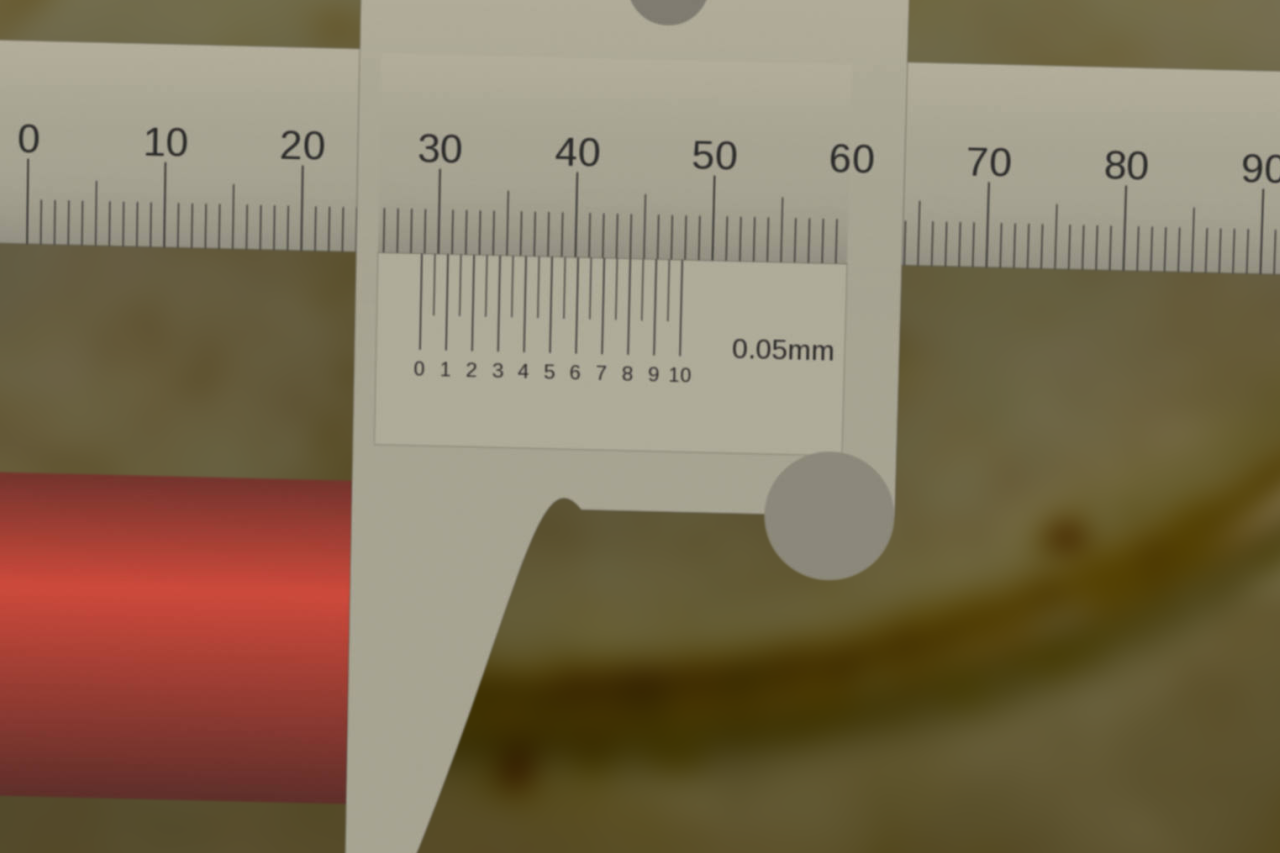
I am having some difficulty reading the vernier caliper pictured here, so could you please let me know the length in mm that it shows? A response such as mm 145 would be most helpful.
mm 28.8
